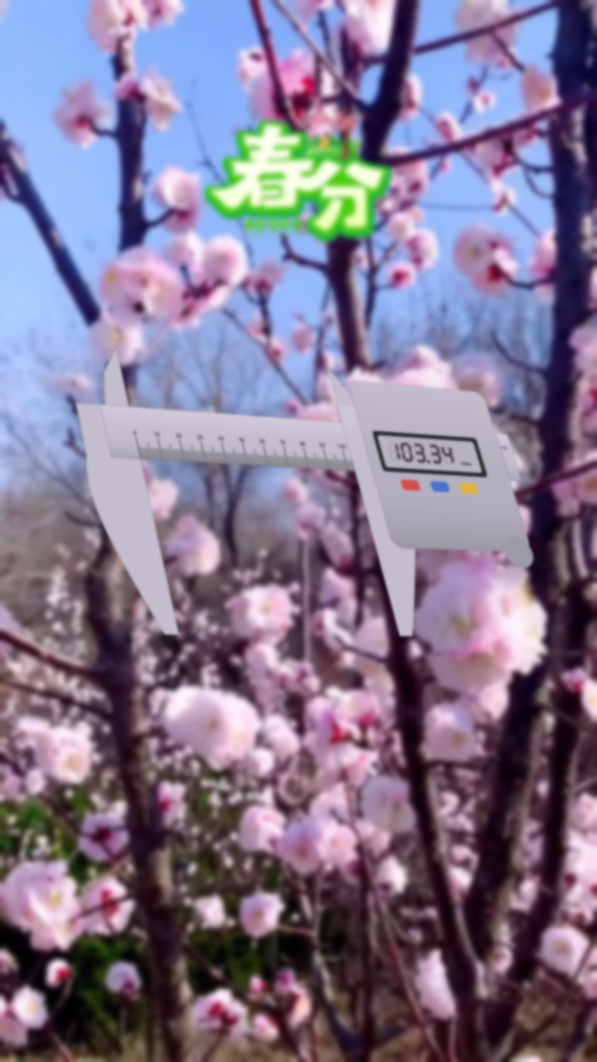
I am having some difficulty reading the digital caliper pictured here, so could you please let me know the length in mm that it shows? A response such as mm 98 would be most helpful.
mm 103.34
